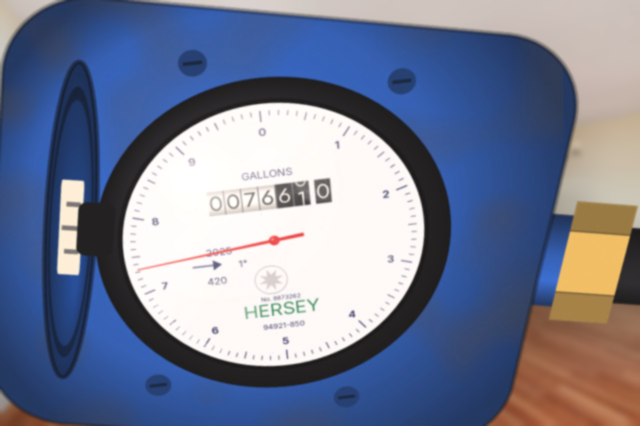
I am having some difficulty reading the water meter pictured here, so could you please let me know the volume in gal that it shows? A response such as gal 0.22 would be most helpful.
gal 76607.3
